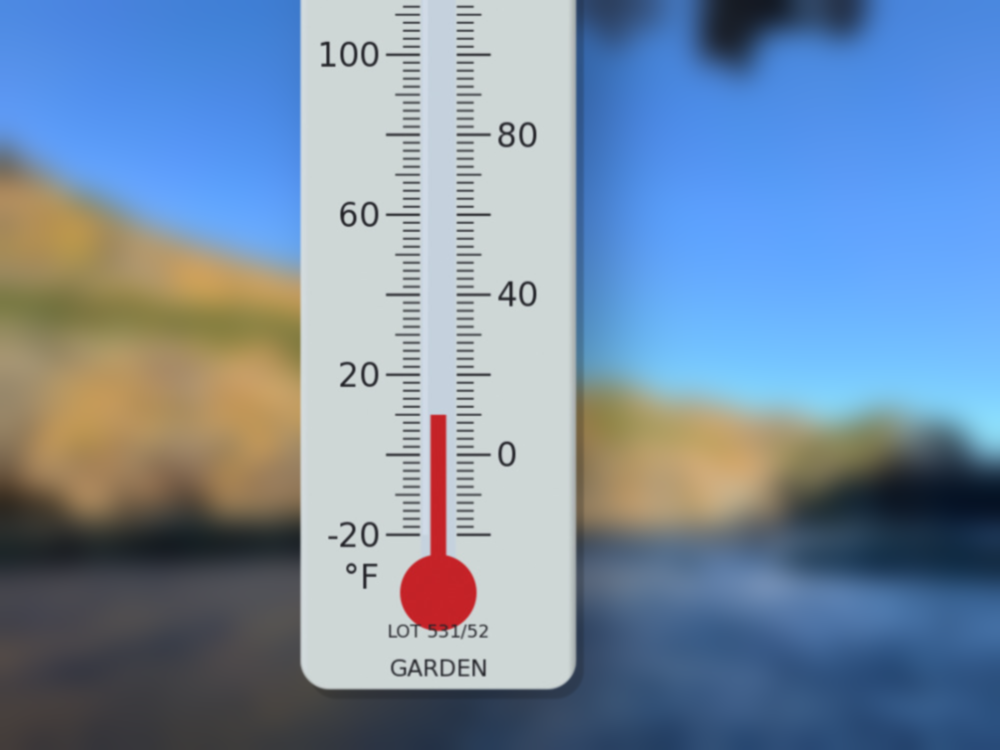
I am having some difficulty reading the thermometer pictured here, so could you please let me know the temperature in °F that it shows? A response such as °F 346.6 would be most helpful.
°F 10
